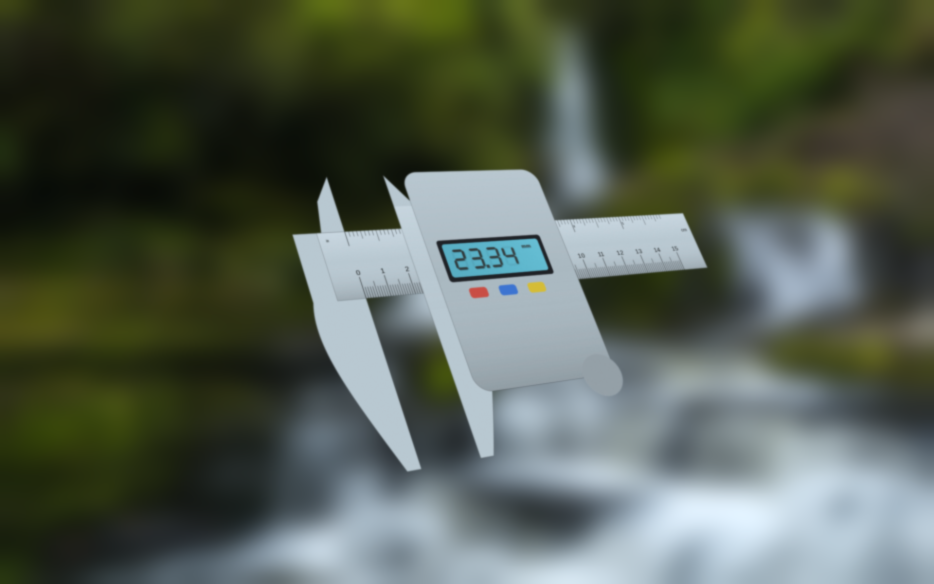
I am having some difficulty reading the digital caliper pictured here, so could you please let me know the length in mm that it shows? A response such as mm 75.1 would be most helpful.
mm 23.34
